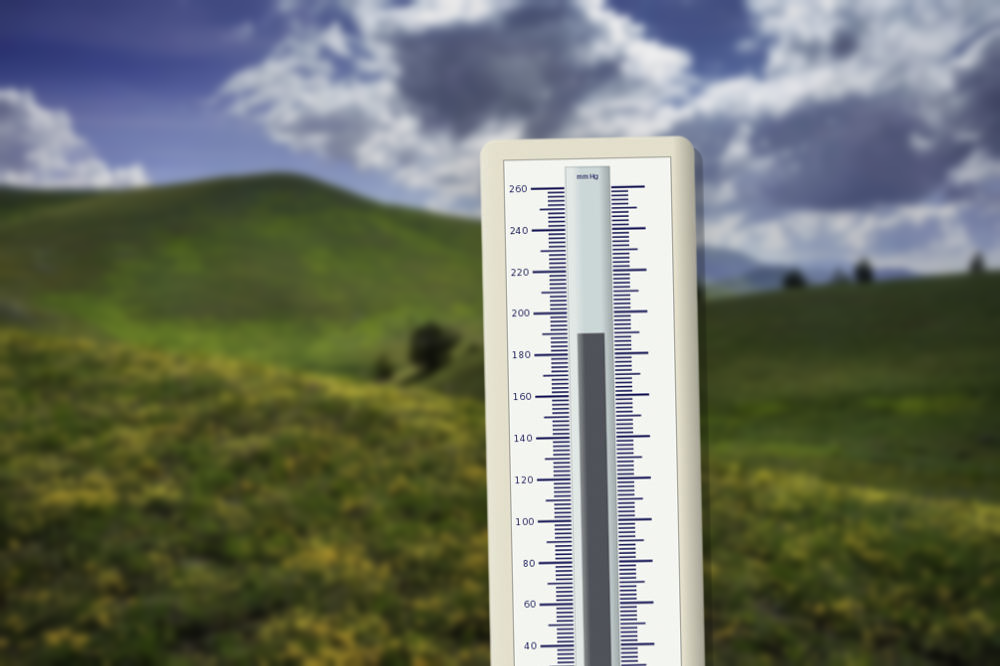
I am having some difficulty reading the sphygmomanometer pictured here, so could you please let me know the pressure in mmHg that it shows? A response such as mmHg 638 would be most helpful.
mmHg 190
